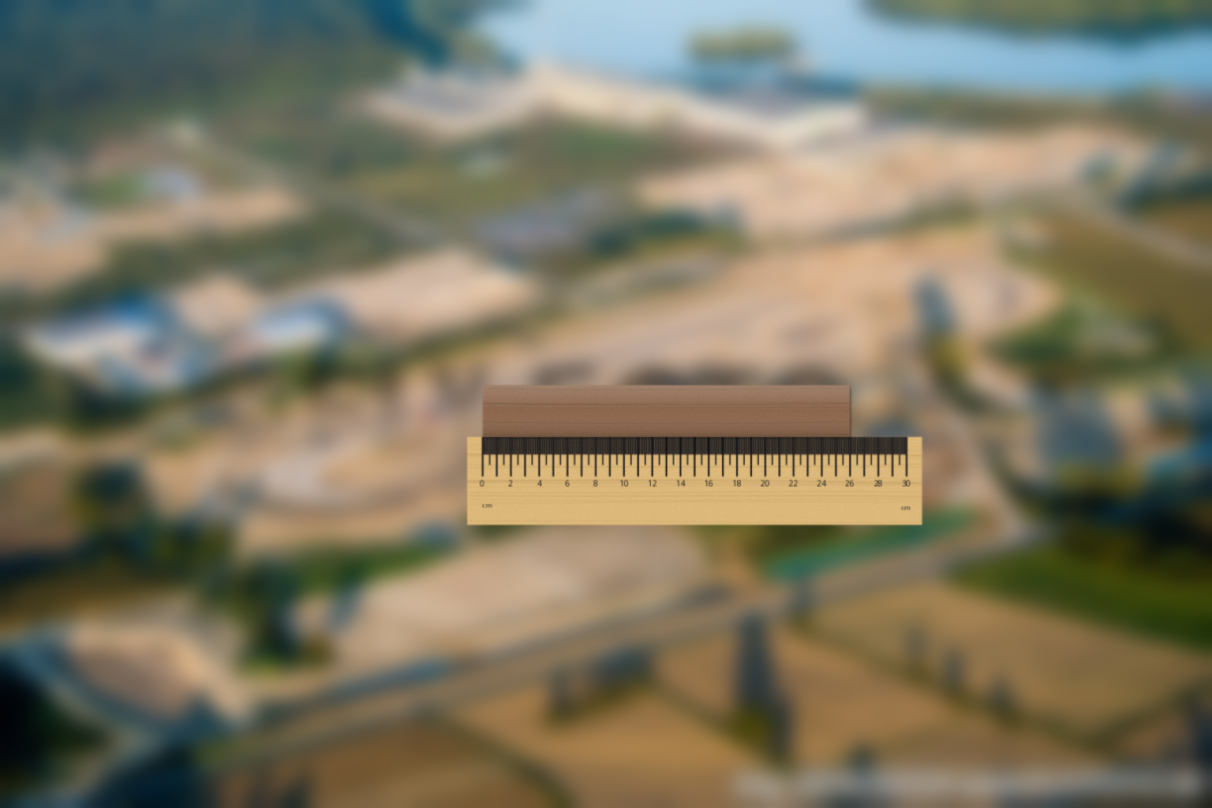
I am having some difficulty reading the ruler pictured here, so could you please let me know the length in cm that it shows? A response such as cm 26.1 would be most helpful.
cm 26
